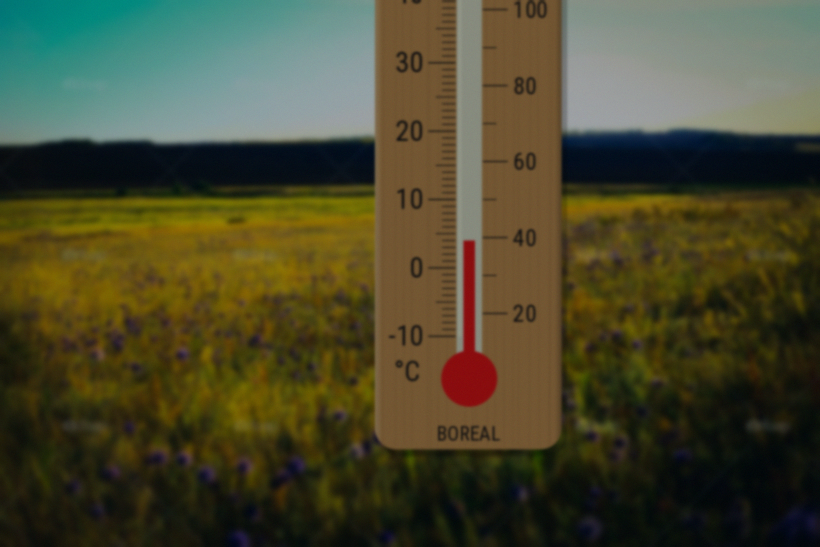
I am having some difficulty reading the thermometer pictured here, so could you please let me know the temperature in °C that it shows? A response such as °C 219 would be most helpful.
°C 4
